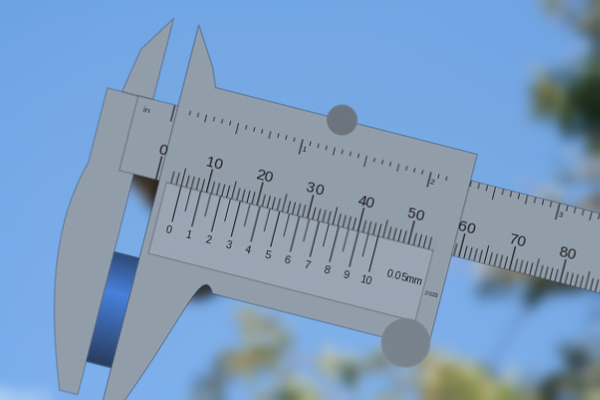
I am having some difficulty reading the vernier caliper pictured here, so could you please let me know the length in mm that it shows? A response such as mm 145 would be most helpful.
mm 5.0
